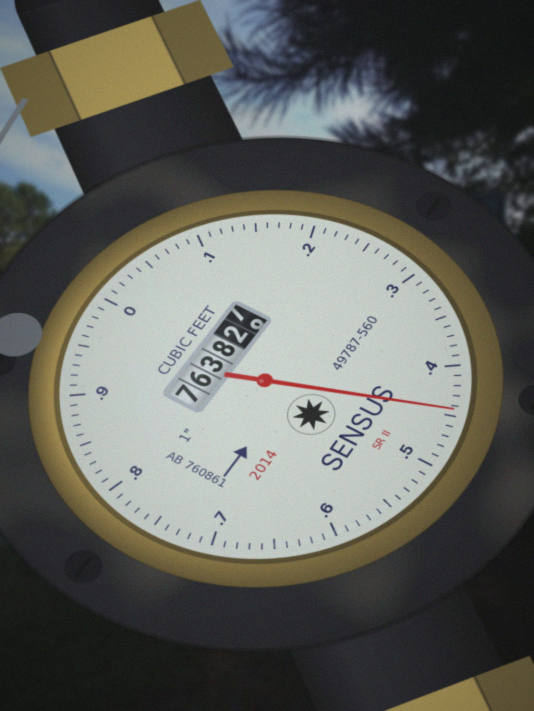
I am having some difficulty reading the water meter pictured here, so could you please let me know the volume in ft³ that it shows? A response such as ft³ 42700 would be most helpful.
ft³ 763827.44
